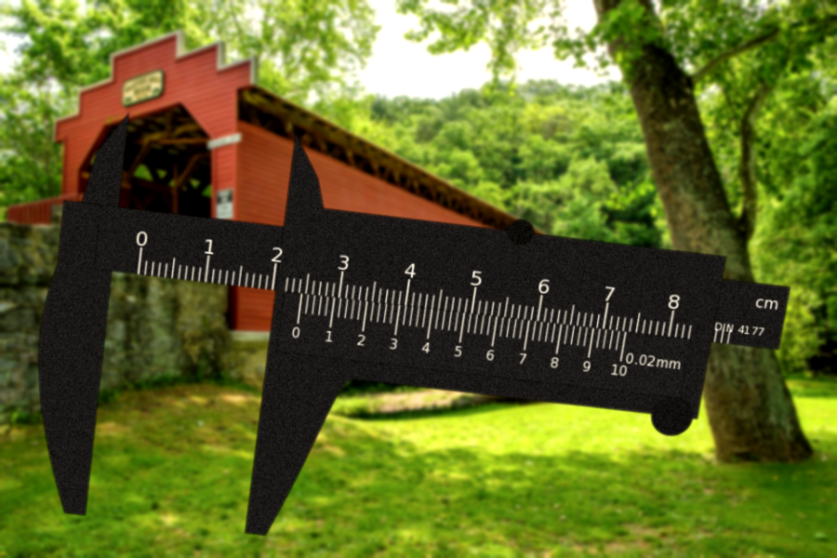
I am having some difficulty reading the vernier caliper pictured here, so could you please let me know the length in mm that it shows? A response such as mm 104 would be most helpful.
mm 24.4
